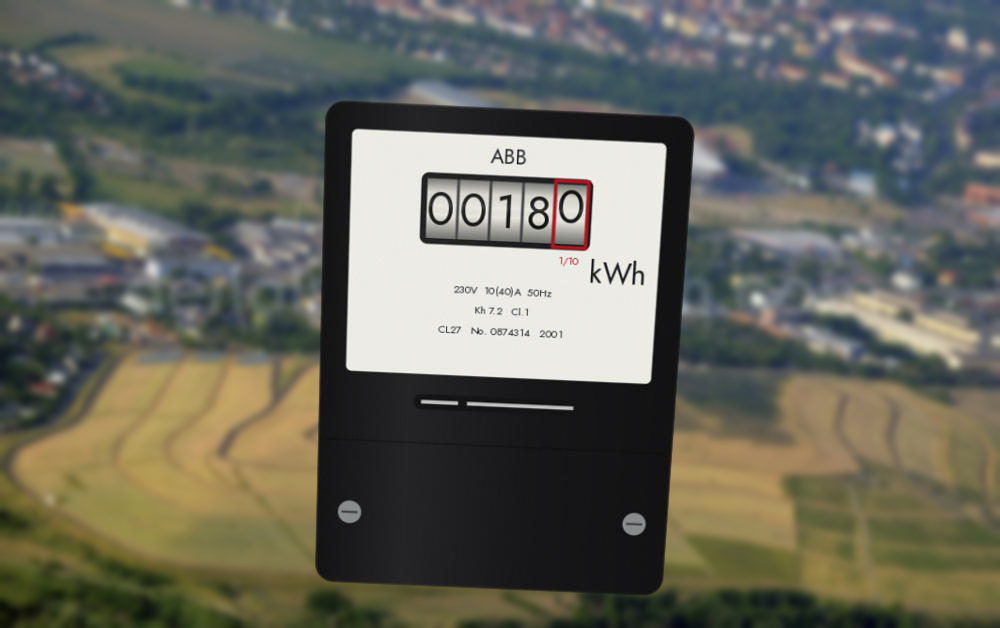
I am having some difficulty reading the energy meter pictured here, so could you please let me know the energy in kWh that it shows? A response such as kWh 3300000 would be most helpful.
kWh 18.0
